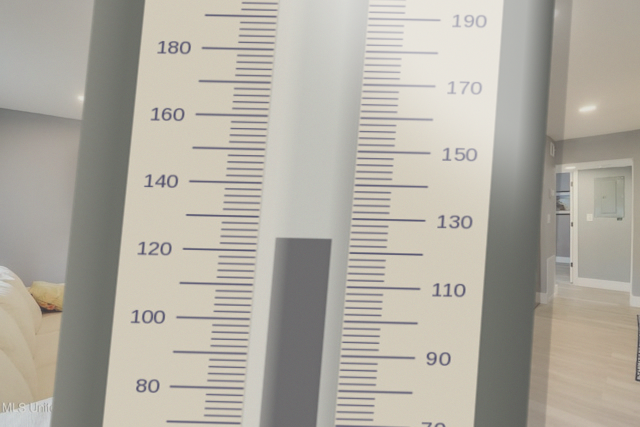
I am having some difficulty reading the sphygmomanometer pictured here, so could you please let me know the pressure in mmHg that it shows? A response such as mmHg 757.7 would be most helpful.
mmHg 124
